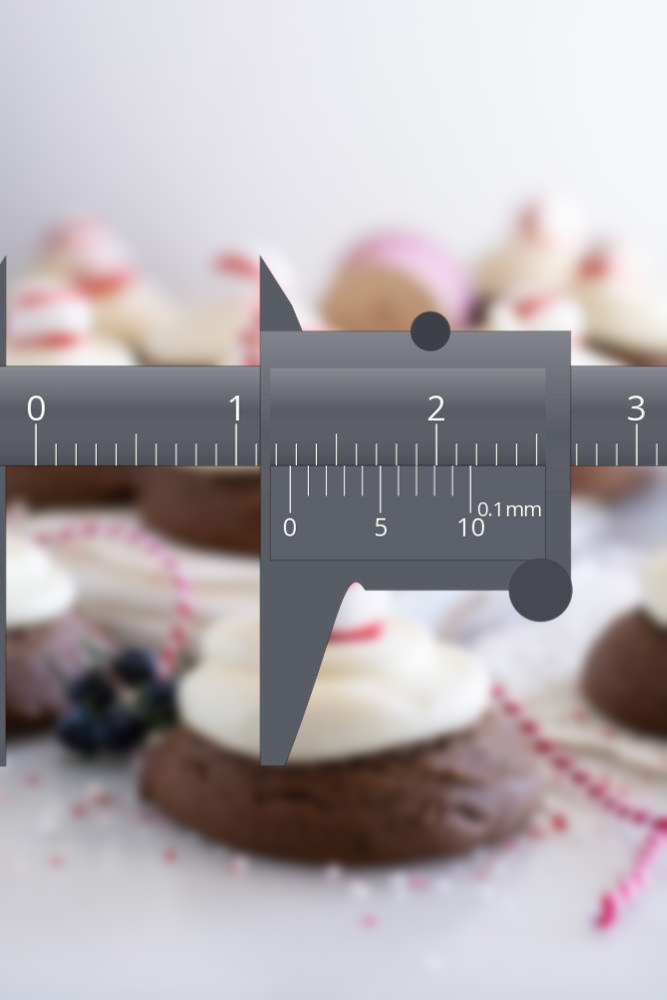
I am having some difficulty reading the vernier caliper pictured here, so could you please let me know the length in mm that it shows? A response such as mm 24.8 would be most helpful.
mm 12.7
